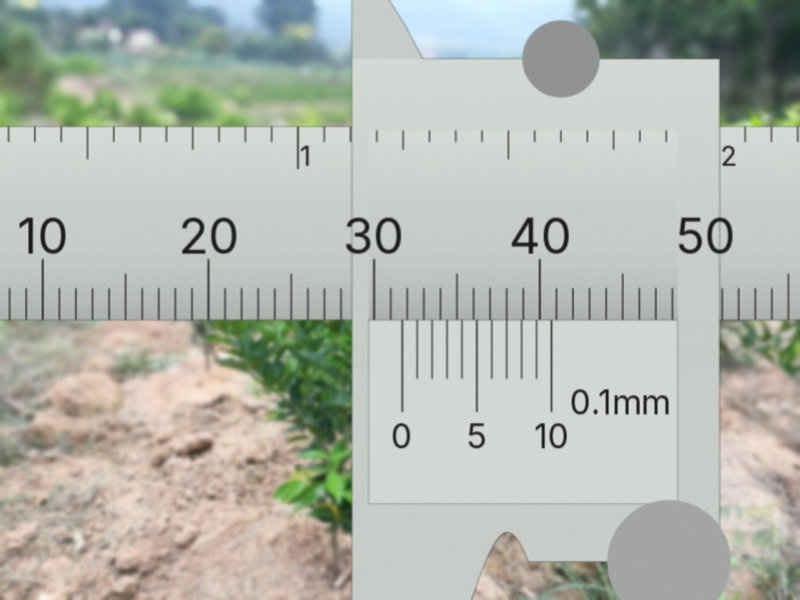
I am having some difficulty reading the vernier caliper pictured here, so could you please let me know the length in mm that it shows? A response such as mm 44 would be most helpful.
mm 31.7
